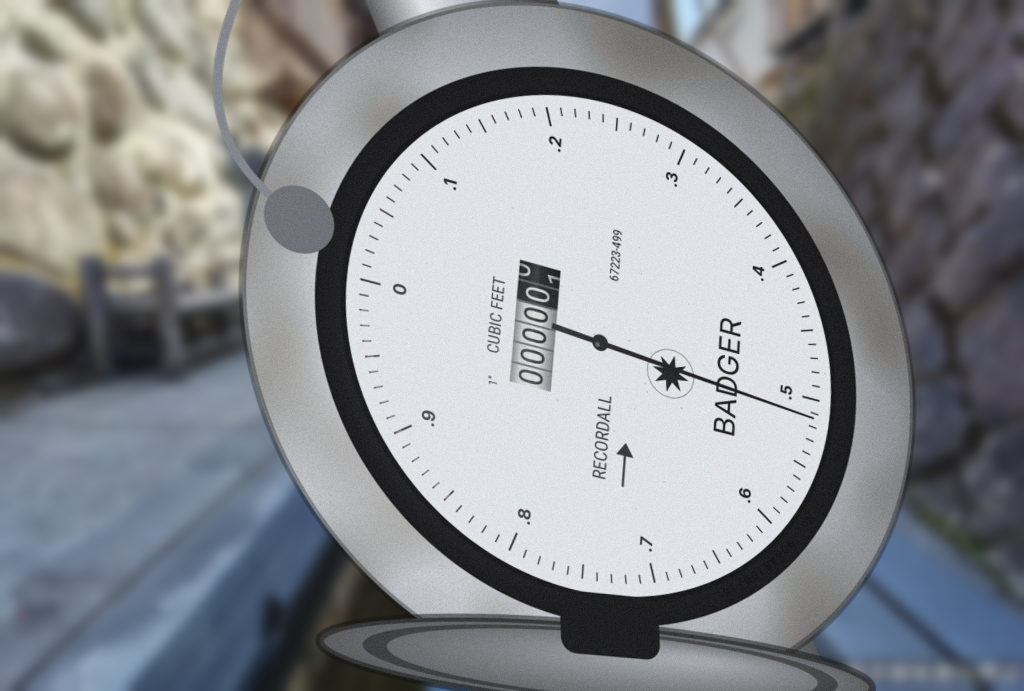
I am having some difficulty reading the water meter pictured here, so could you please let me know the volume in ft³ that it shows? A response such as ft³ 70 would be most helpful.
ft³ 0.51
